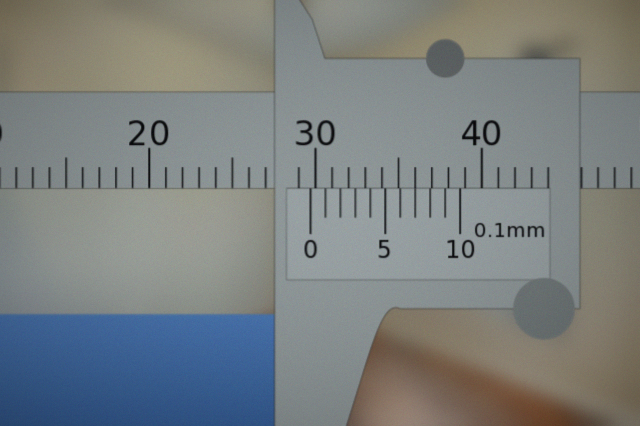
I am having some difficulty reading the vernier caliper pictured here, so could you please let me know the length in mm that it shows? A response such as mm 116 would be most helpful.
mm 29.7
